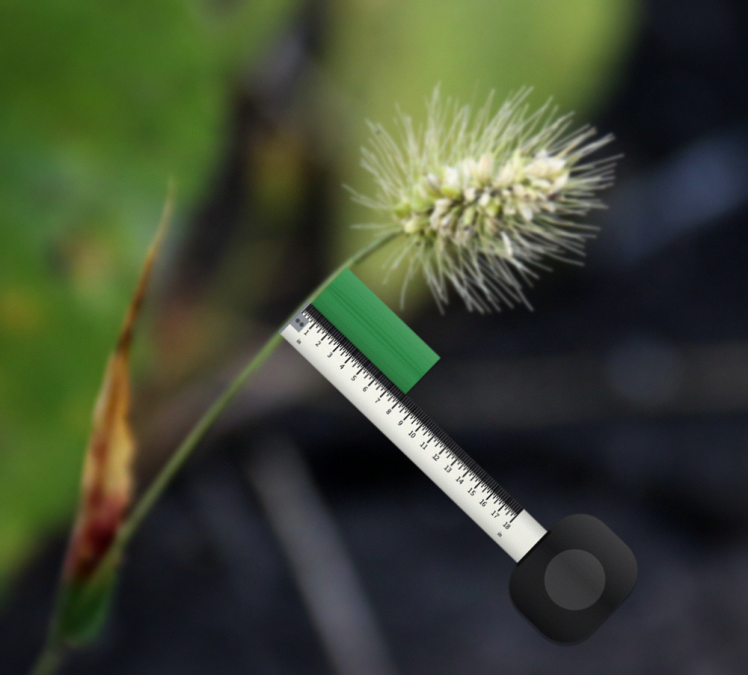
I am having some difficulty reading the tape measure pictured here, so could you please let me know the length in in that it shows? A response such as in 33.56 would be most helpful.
in 8
